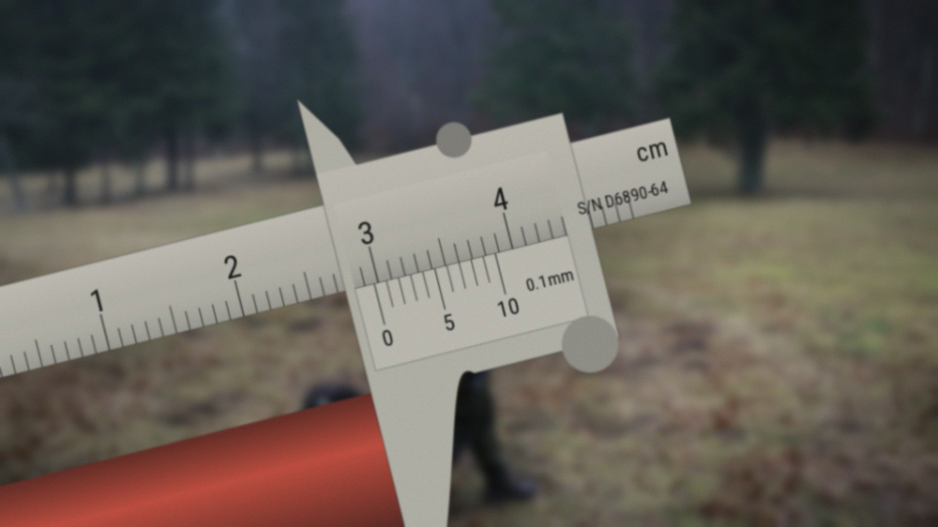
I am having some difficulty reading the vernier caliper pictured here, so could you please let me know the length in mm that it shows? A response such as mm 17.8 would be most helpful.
mm 29.7
